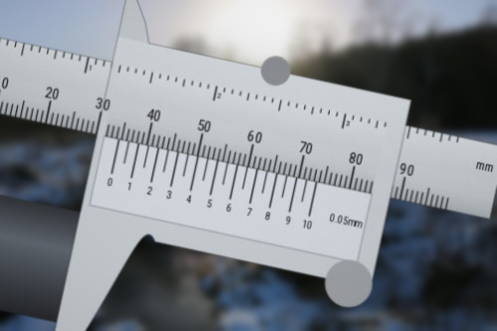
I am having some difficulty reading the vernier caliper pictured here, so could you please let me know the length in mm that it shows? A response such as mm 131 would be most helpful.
mm 34.5
